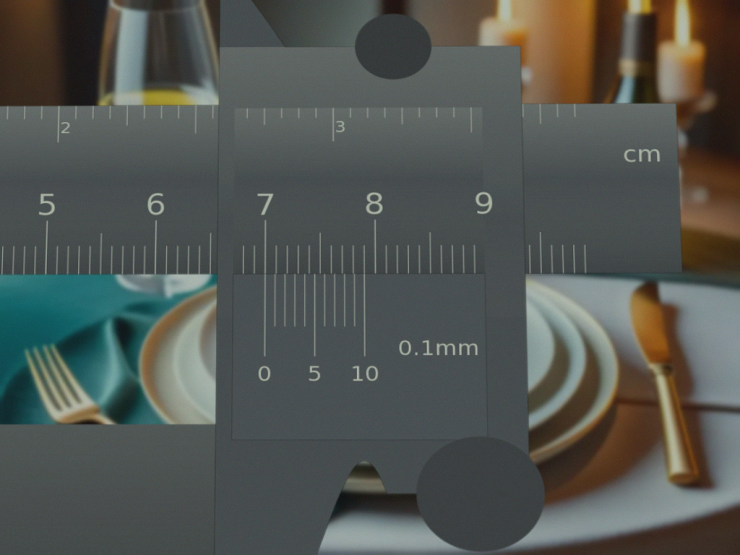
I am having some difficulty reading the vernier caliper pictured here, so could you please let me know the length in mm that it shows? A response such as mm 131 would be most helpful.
mm 70.0
